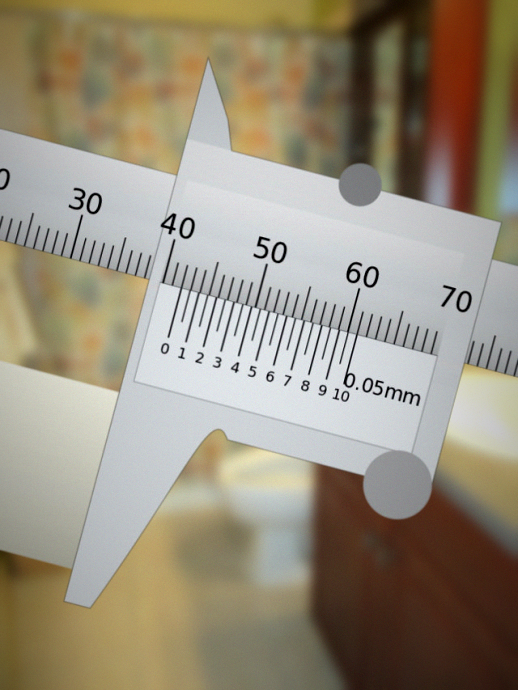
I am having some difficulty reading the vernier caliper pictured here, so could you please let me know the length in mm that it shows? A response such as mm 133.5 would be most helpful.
mm 42.0
